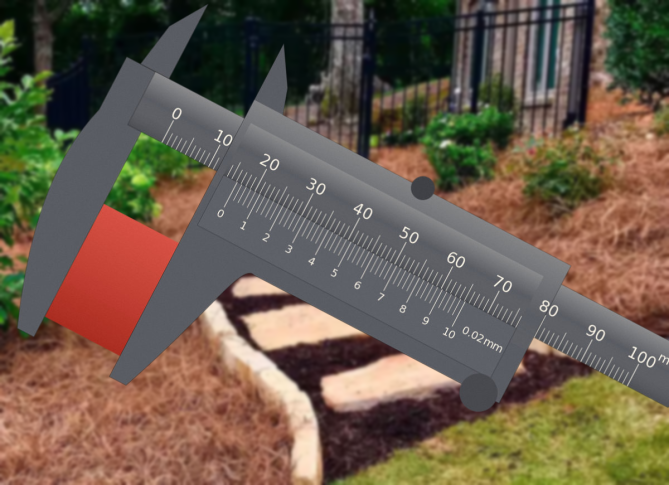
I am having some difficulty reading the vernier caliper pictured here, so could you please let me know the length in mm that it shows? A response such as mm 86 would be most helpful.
mm 16.2
